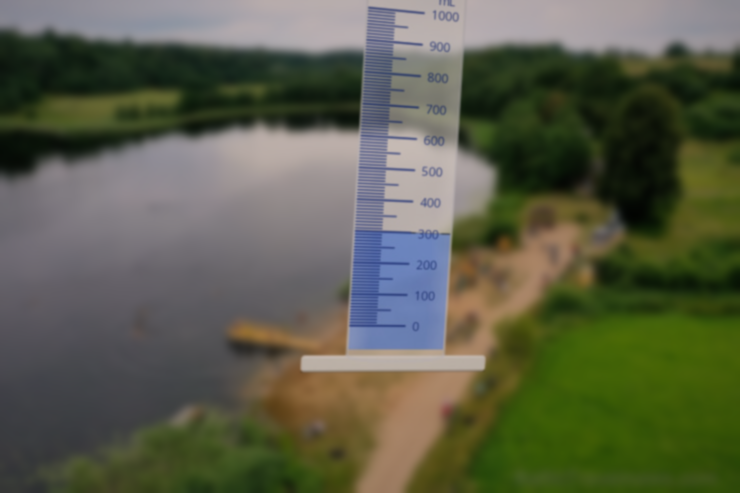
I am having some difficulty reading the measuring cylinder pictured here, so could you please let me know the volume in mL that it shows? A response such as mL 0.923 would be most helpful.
mL 300
